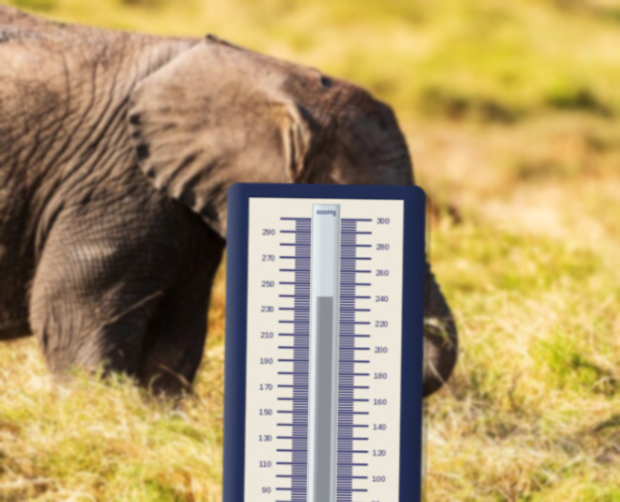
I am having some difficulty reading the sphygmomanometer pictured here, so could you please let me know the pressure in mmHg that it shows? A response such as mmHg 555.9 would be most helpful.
mmHg 240
